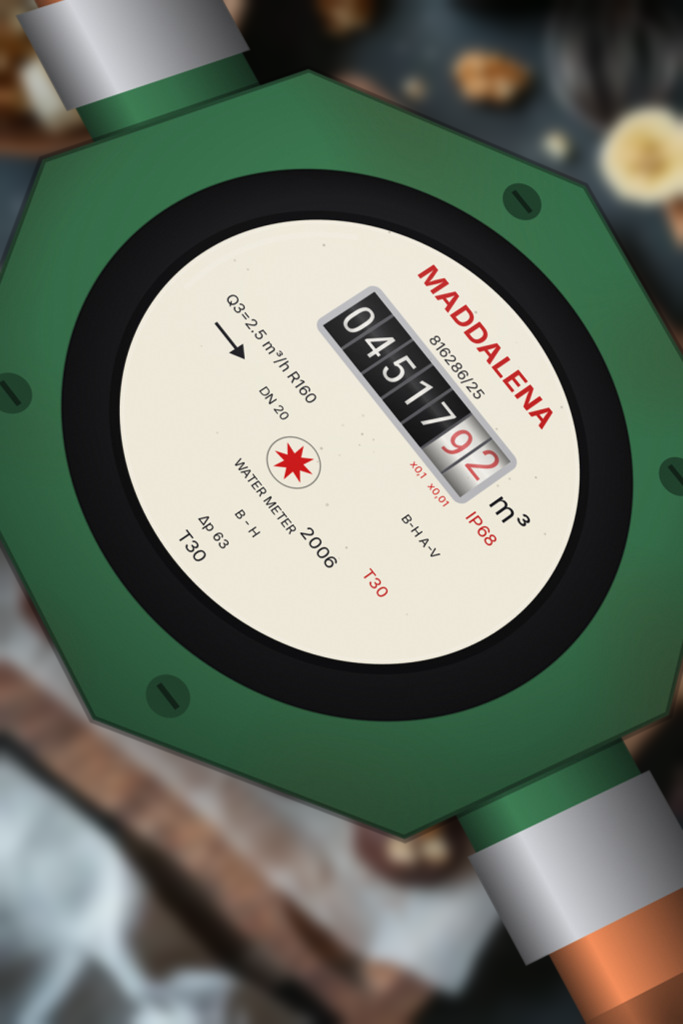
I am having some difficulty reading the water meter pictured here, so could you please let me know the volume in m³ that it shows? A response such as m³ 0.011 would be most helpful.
m³ 4517.92
